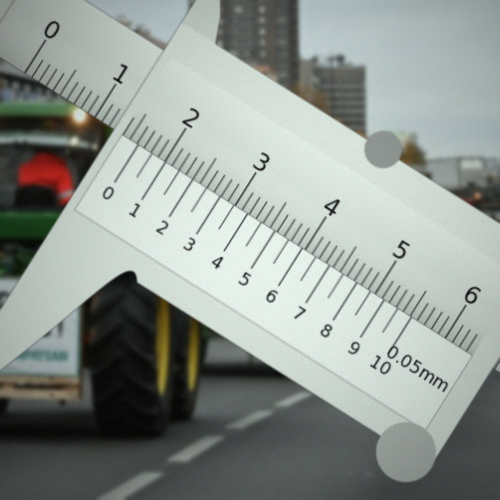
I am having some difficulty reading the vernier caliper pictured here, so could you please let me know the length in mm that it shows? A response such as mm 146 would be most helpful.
mm 16.2
